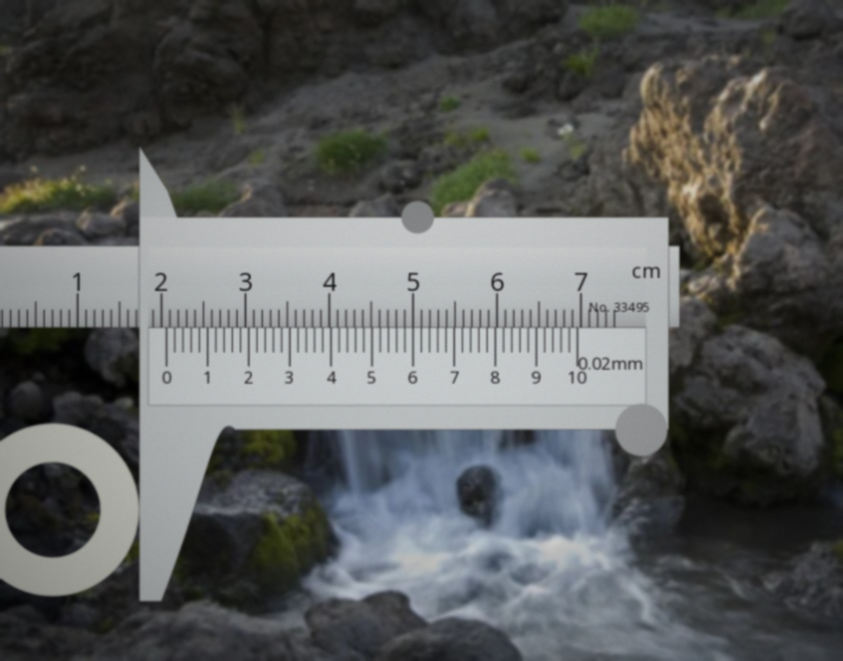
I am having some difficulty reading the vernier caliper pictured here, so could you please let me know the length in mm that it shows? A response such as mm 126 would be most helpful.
mm 20.6
